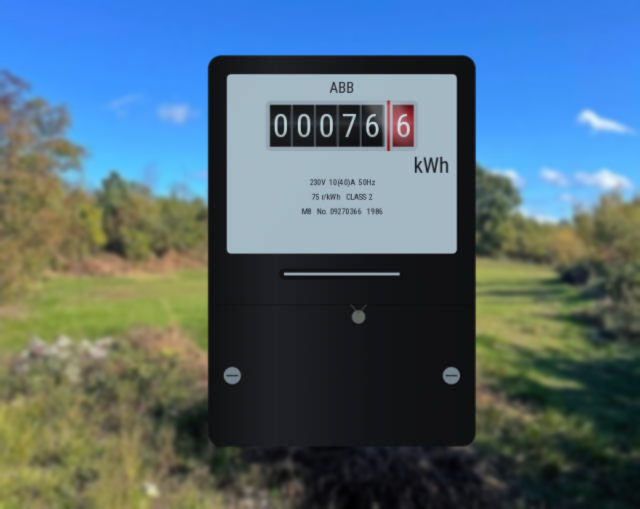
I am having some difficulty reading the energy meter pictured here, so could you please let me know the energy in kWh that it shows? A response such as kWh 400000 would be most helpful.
kWh 76.6
